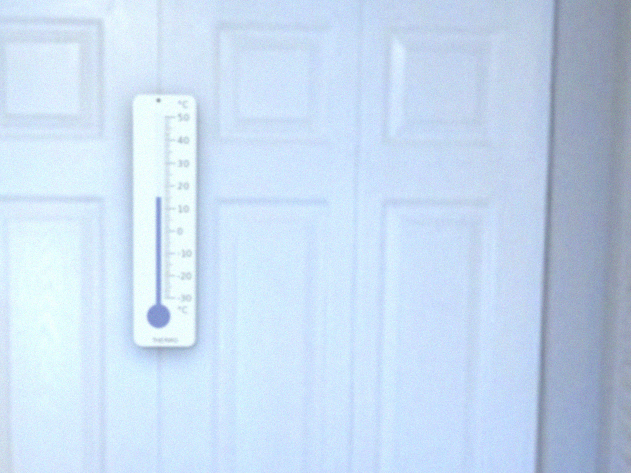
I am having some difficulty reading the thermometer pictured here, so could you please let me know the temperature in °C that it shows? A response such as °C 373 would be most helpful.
°C 15
